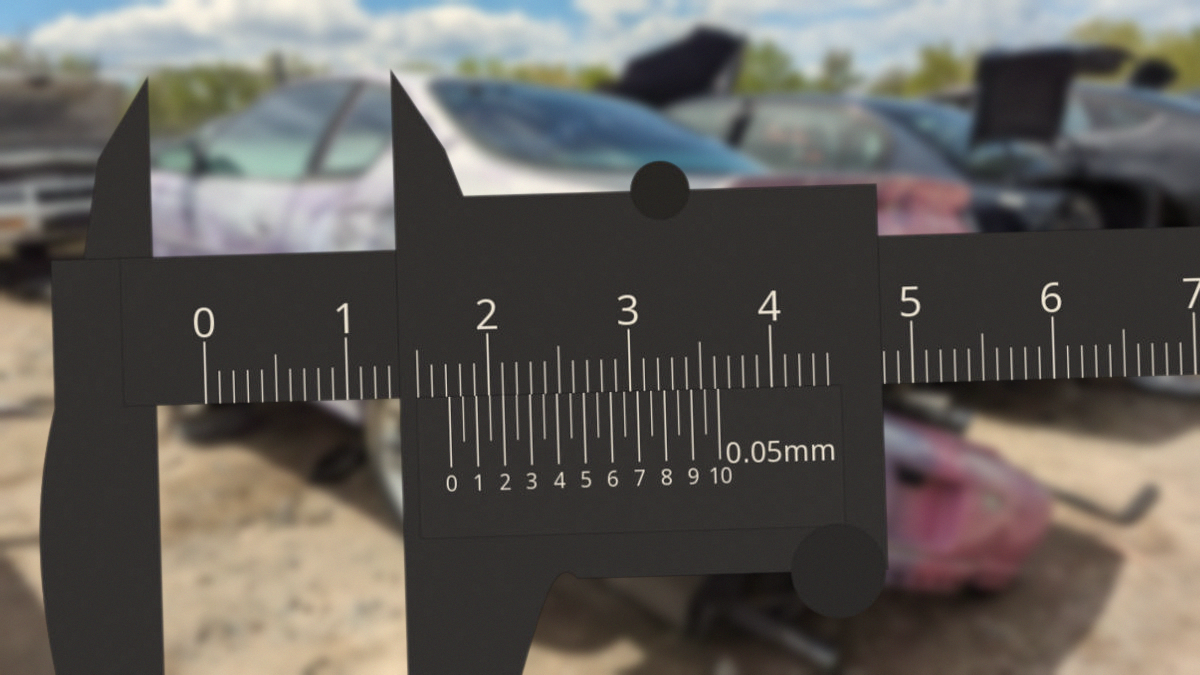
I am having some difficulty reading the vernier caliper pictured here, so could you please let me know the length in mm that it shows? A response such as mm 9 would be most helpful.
mm 17.2
